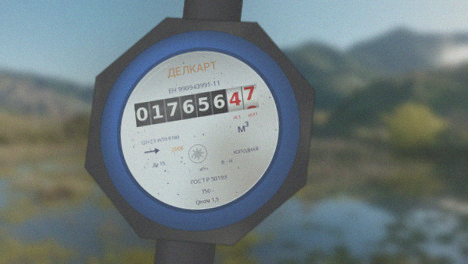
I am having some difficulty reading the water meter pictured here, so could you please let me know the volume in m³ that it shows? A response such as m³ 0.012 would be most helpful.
m³ 17656.47
